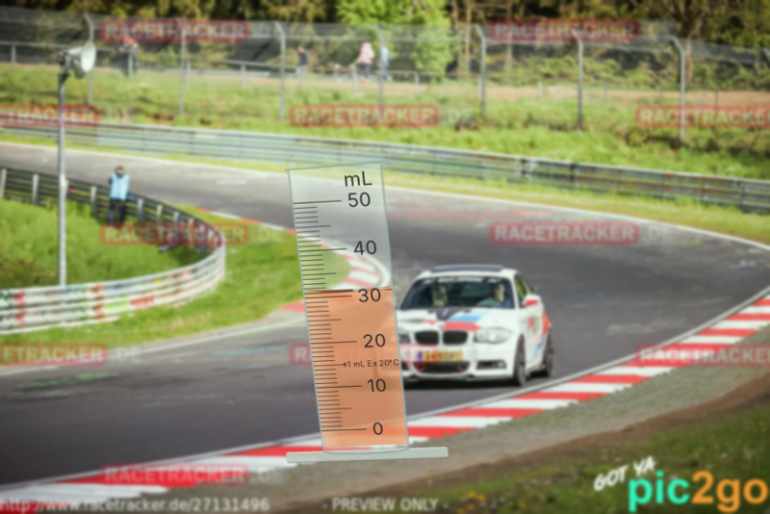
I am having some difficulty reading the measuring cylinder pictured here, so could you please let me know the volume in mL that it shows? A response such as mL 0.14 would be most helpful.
mL 31
